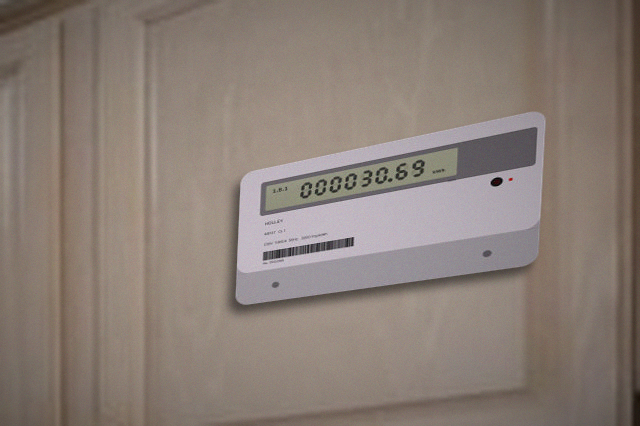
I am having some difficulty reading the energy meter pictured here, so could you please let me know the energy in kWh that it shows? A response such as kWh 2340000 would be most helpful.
kWh 30.69
